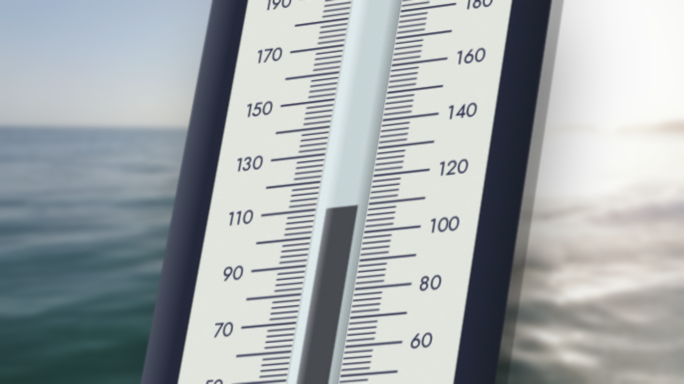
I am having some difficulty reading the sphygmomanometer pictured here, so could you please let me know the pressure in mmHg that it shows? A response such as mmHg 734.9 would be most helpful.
mmHg 110
